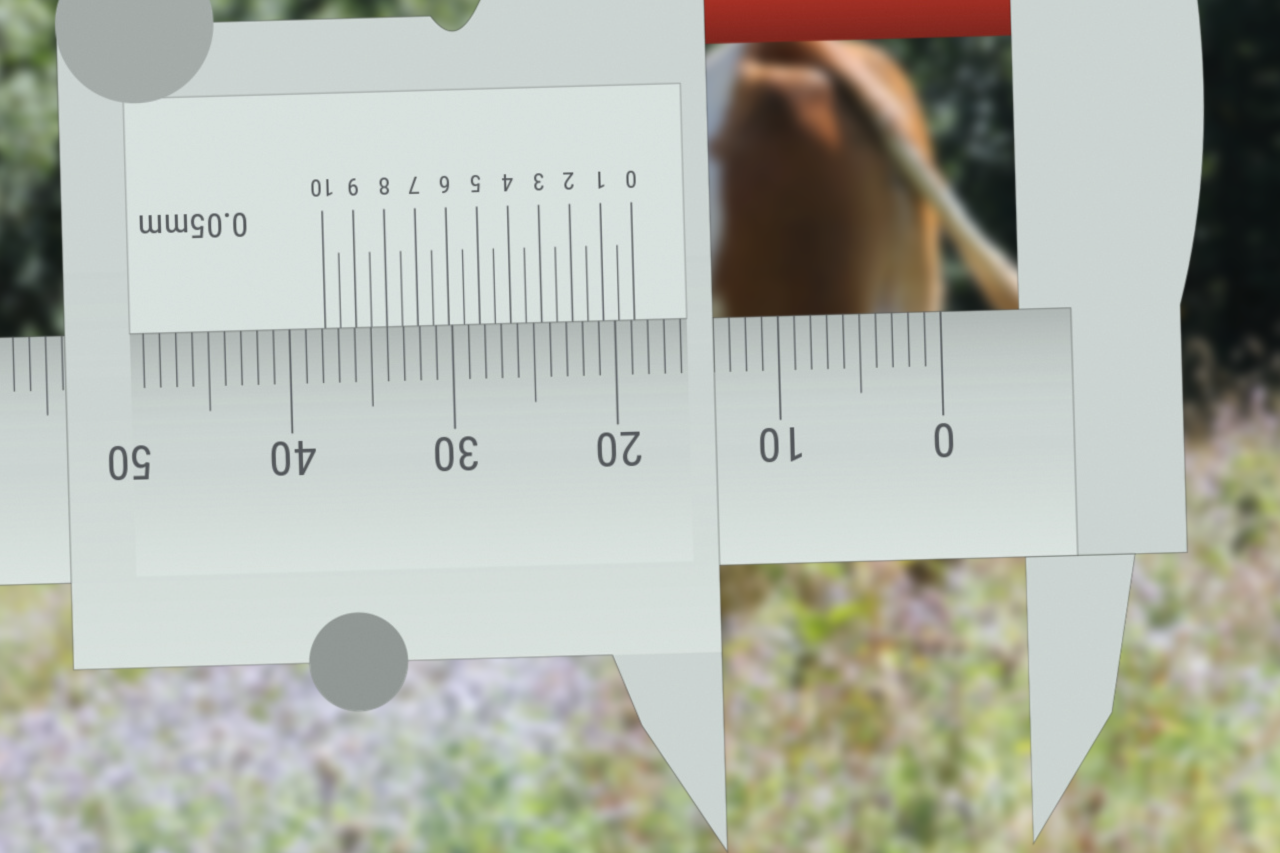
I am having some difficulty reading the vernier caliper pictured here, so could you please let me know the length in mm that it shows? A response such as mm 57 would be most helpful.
mm 18.8
